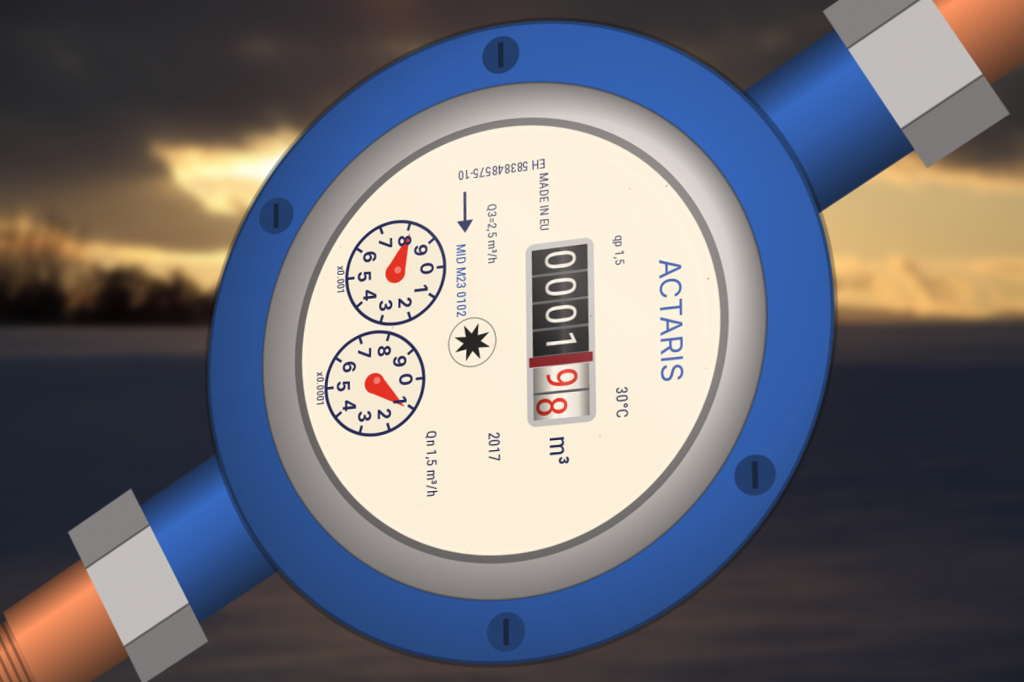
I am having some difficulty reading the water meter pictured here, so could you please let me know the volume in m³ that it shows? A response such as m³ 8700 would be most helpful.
m³ 1.9781
